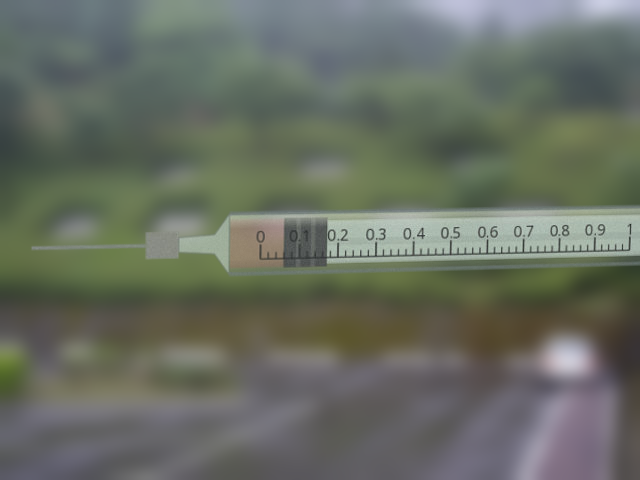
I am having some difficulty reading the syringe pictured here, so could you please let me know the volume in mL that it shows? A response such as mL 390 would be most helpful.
mL 0.06
